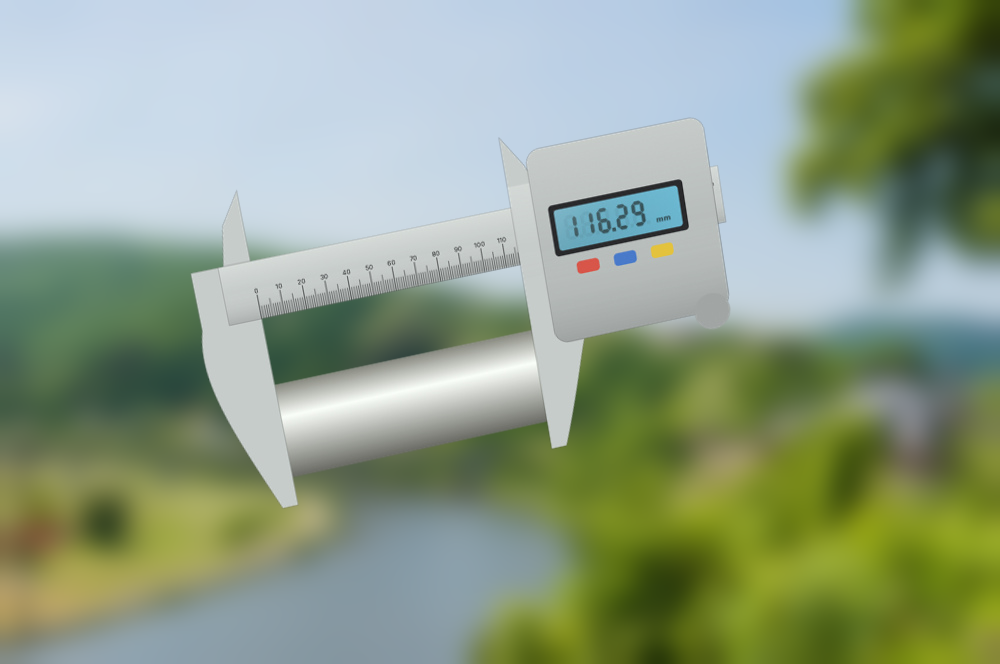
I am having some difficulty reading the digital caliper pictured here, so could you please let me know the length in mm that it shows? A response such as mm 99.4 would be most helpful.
mm 116.29
